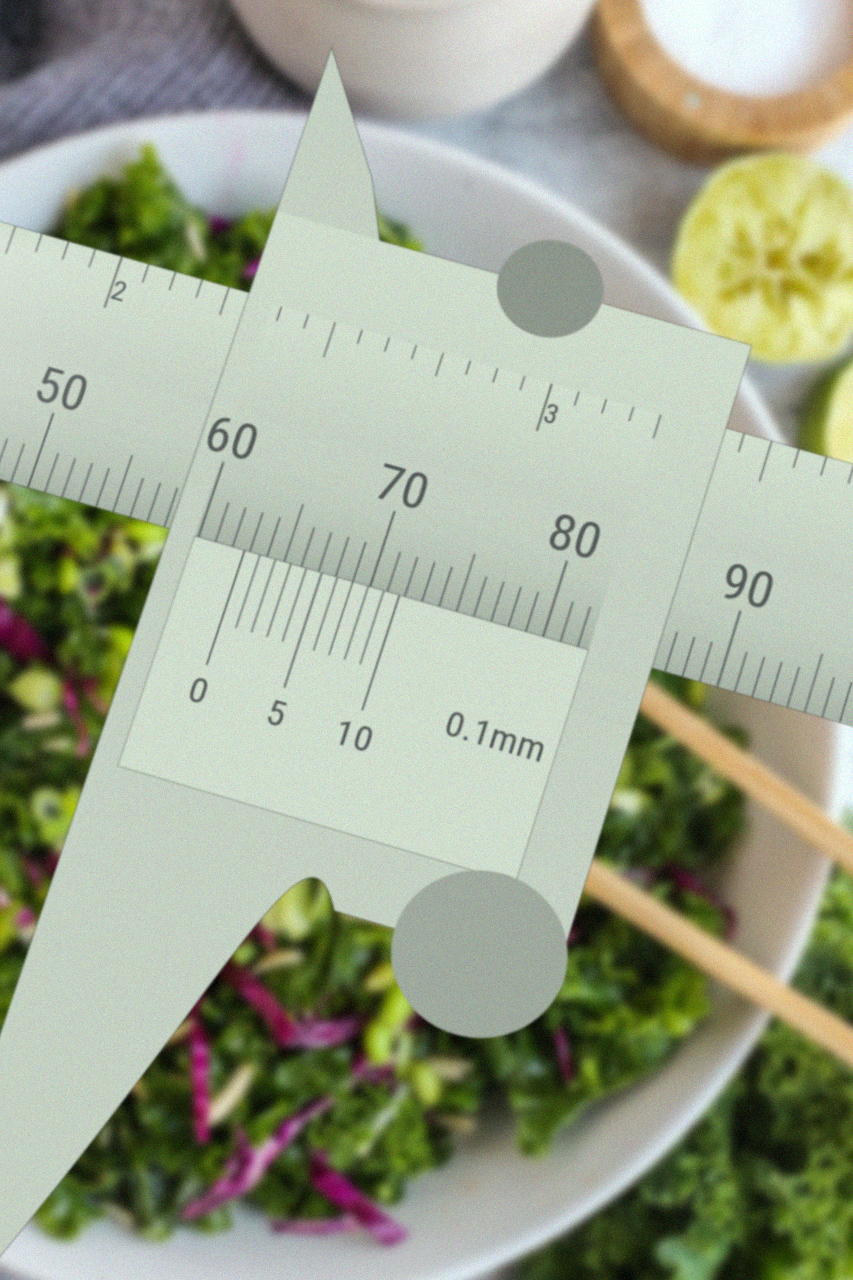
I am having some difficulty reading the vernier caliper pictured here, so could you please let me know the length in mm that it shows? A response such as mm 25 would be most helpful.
mm 62.7
